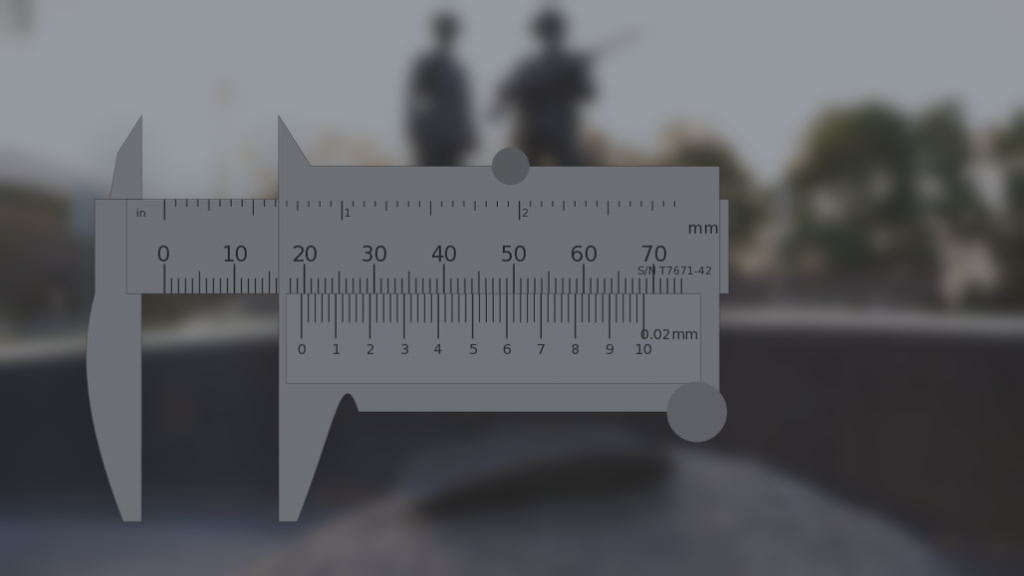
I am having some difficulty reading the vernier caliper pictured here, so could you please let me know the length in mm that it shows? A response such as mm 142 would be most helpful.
mm 19.6
